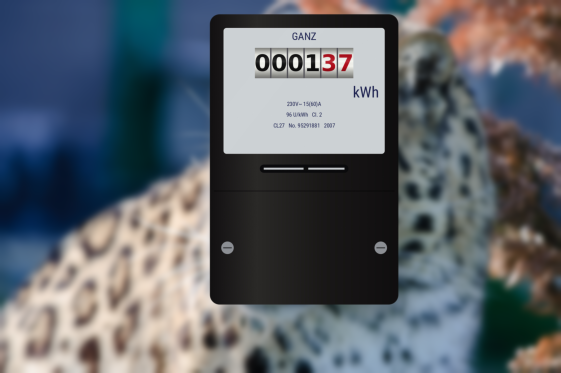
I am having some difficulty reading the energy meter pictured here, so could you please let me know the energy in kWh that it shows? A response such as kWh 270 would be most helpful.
kWh 1.37
